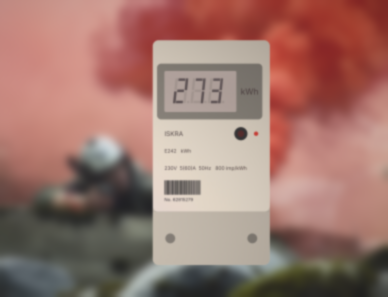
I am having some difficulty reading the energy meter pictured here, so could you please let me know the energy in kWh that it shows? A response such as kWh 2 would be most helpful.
kWh 273
